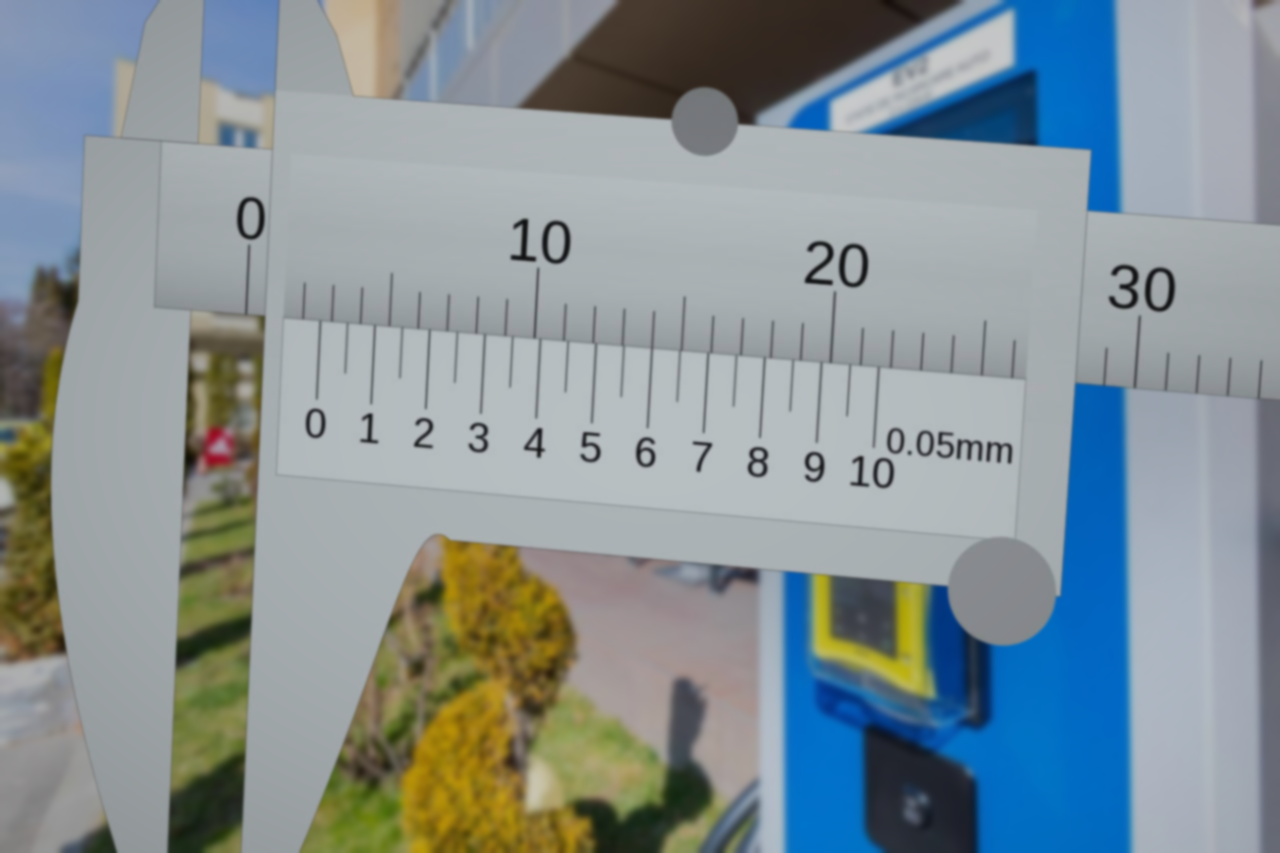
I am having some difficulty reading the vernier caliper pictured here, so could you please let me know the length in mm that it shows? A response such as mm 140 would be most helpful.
mm 2.6
